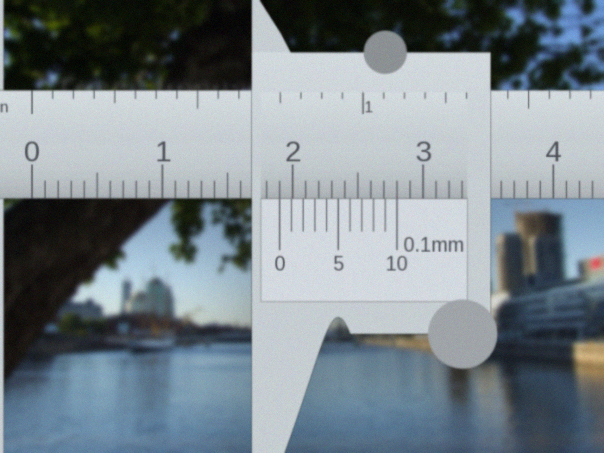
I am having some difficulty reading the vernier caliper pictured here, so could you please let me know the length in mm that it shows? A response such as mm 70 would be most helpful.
mm 19.0
